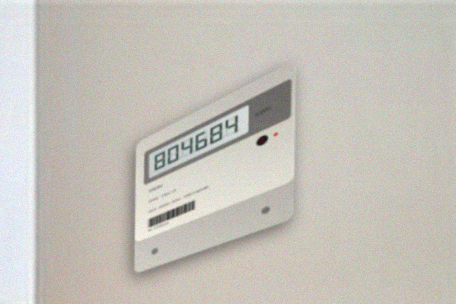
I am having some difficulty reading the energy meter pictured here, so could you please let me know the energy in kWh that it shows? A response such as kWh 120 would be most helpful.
kWh 804684
